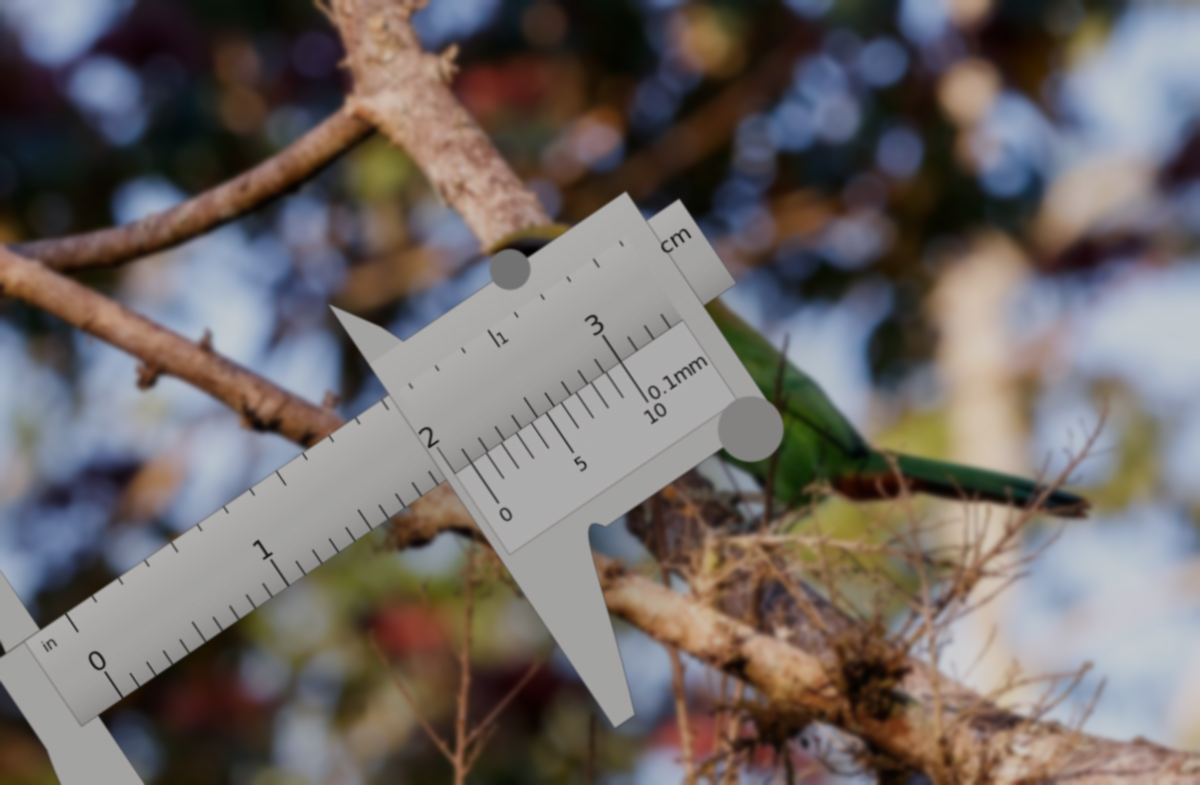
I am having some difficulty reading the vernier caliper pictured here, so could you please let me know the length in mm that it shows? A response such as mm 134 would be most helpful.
mm 21.0
